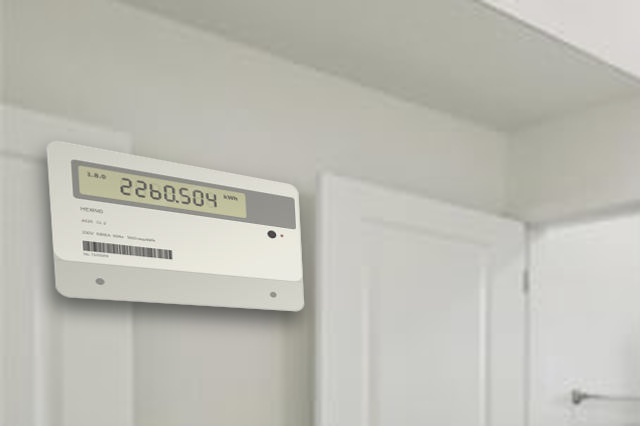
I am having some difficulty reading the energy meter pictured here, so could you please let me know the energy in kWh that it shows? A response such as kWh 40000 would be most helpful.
kWh 2260.504
